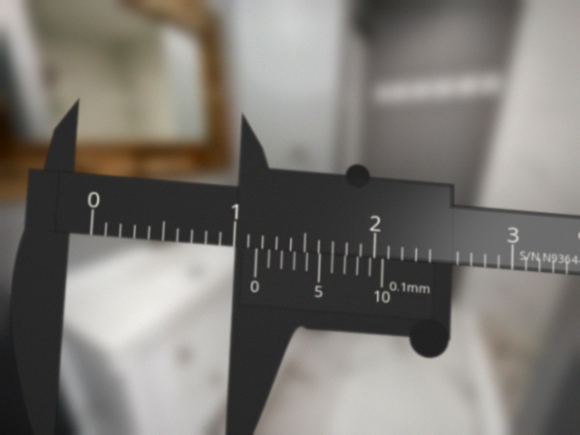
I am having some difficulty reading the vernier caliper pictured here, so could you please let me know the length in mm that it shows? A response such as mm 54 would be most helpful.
mm 11.6
